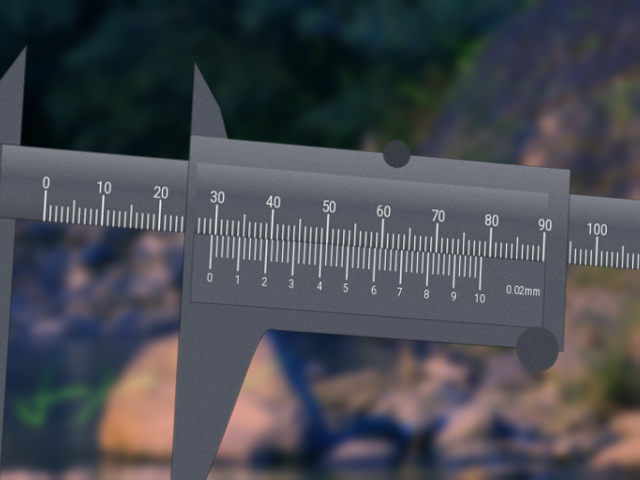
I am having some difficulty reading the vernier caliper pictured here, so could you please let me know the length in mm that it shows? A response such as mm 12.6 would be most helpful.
mm 29.4
